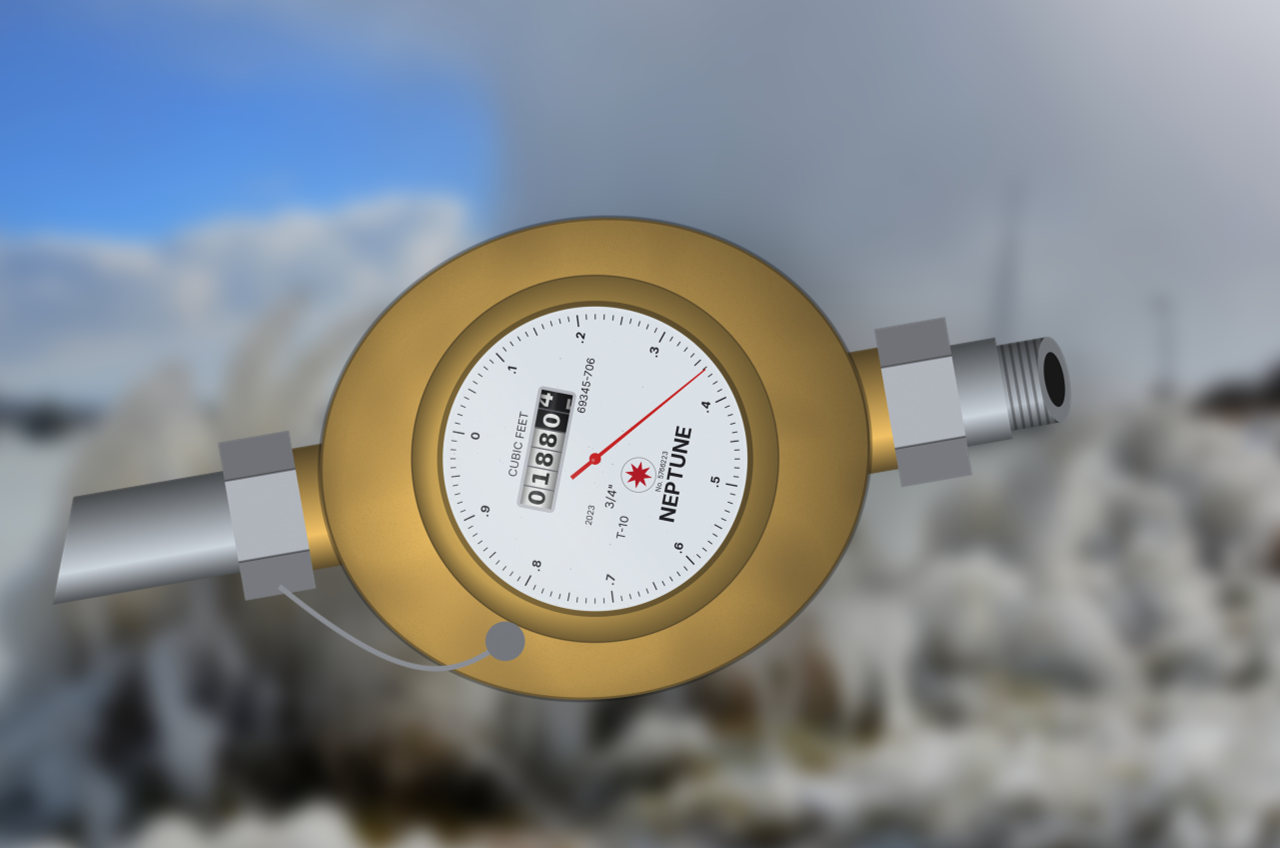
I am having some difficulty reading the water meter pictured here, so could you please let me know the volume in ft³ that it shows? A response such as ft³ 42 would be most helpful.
ft³ 18804.36
